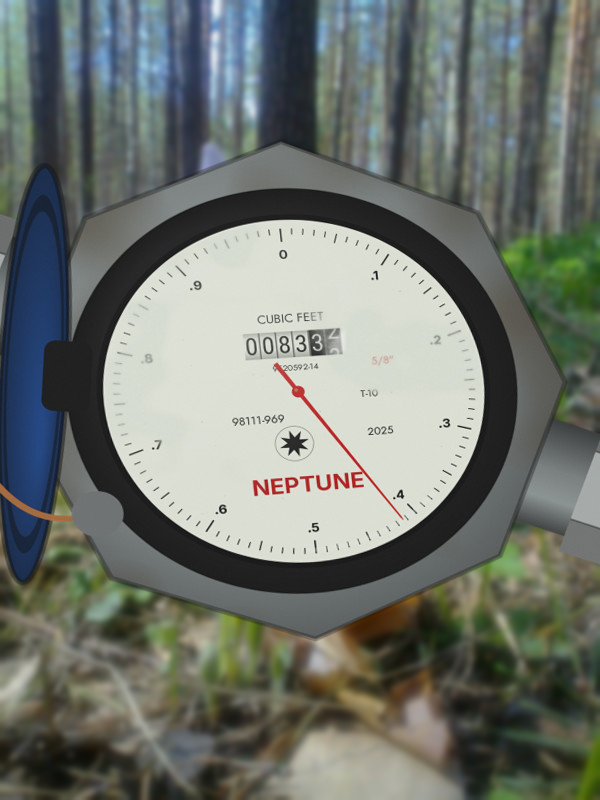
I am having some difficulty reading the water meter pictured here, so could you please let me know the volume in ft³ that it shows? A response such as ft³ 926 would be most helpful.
ft³ 8332.41
